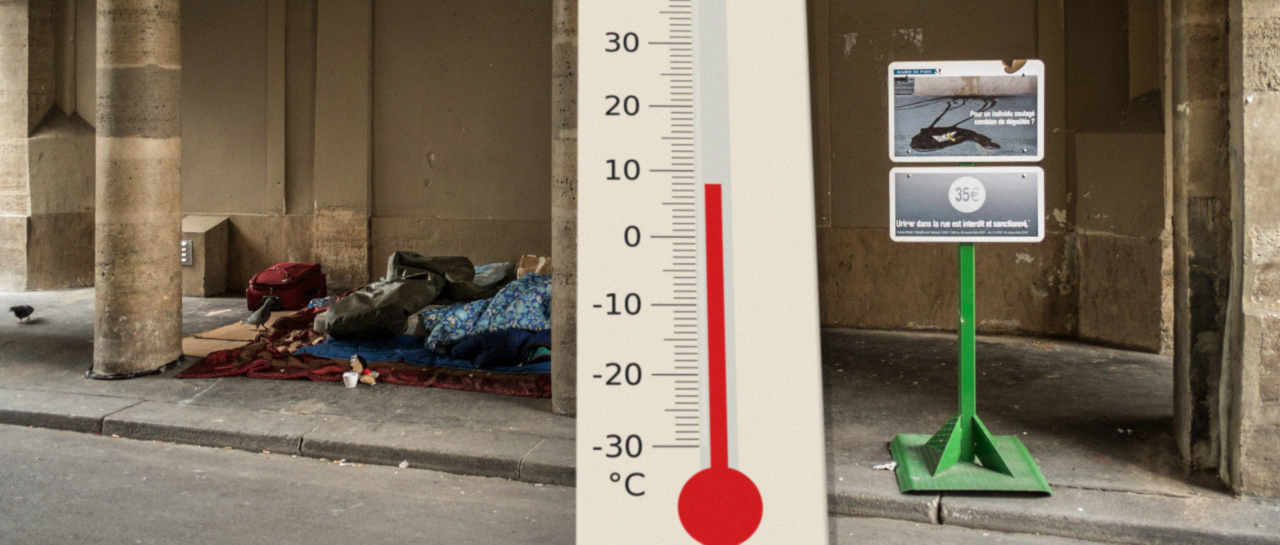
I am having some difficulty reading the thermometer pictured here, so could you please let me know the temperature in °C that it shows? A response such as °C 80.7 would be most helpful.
°C 8
